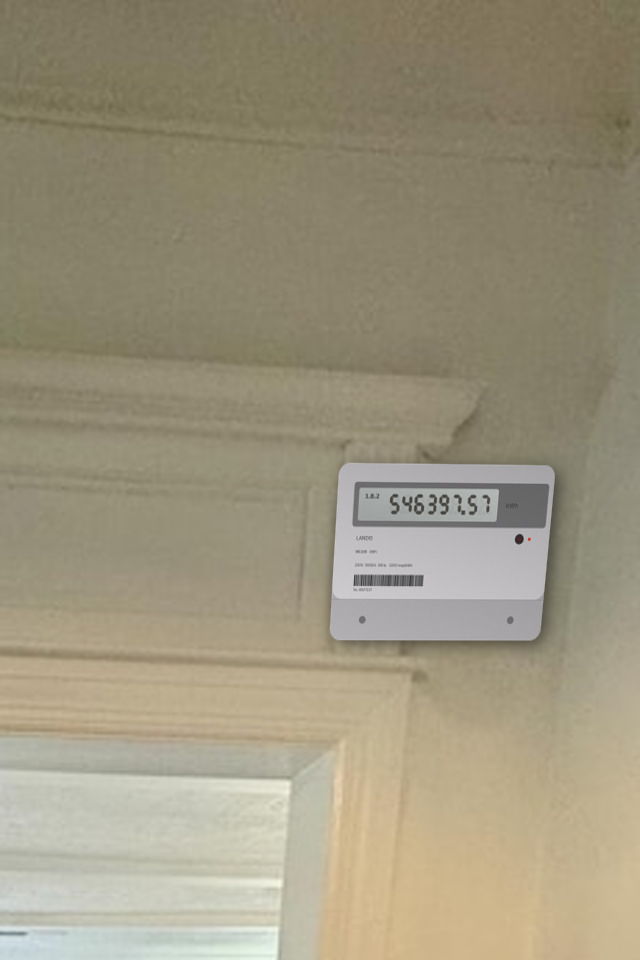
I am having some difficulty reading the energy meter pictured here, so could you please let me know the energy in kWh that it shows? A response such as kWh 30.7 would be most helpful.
kWh 546397.57
